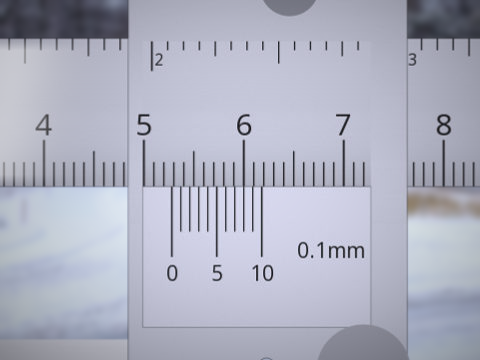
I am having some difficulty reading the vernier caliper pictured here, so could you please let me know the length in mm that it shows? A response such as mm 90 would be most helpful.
mm 52.8
